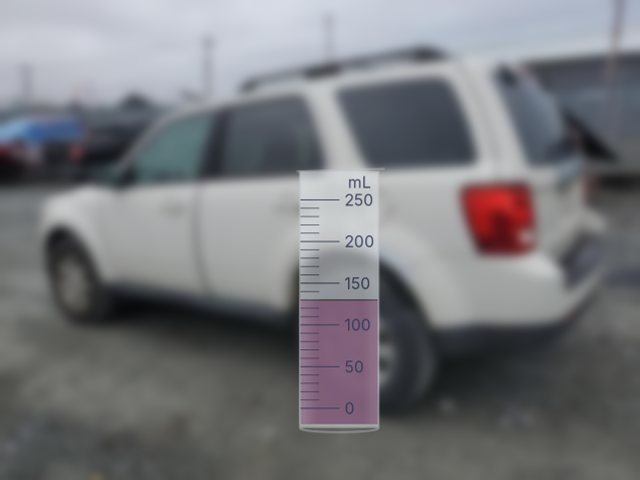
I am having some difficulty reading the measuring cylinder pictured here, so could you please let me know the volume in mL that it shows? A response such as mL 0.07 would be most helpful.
mL 130
